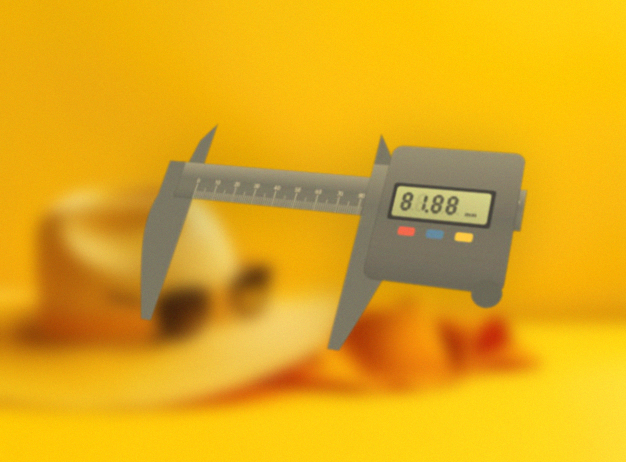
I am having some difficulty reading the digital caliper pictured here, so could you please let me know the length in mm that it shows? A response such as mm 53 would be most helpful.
mm 81.88
